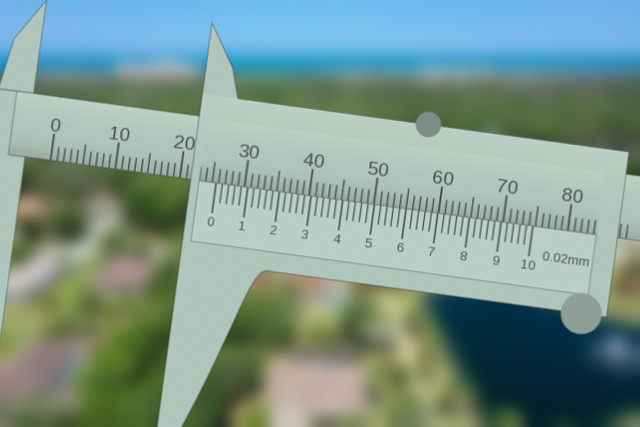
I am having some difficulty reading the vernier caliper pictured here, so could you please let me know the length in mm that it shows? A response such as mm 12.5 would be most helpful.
mm 25.6
